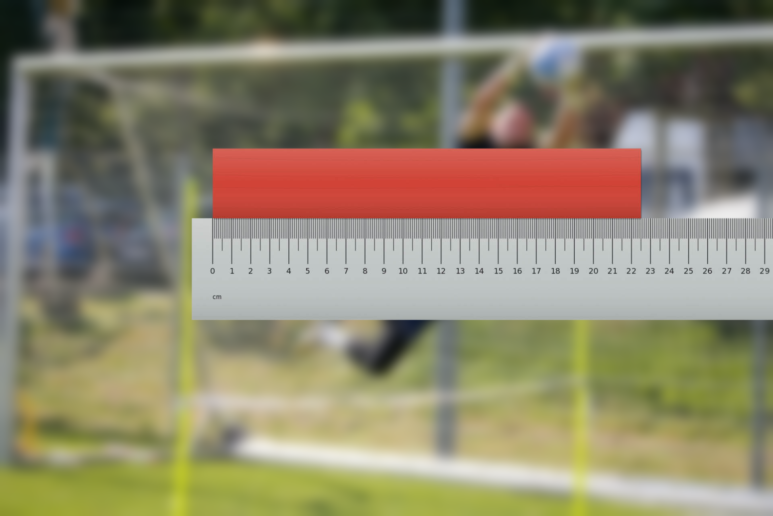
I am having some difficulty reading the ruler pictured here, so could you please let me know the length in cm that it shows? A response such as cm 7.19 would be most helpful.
cm 22.5
